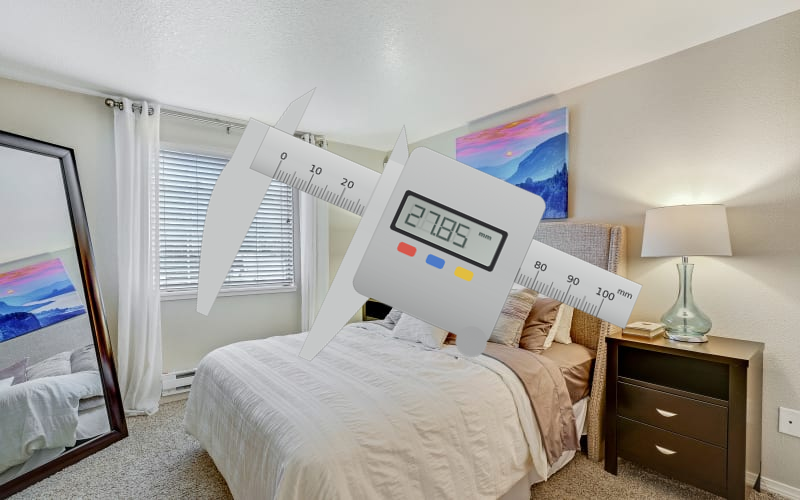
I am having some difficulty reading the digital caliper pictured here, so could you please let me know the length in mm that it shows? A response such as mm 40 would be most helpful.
mm 27.85
